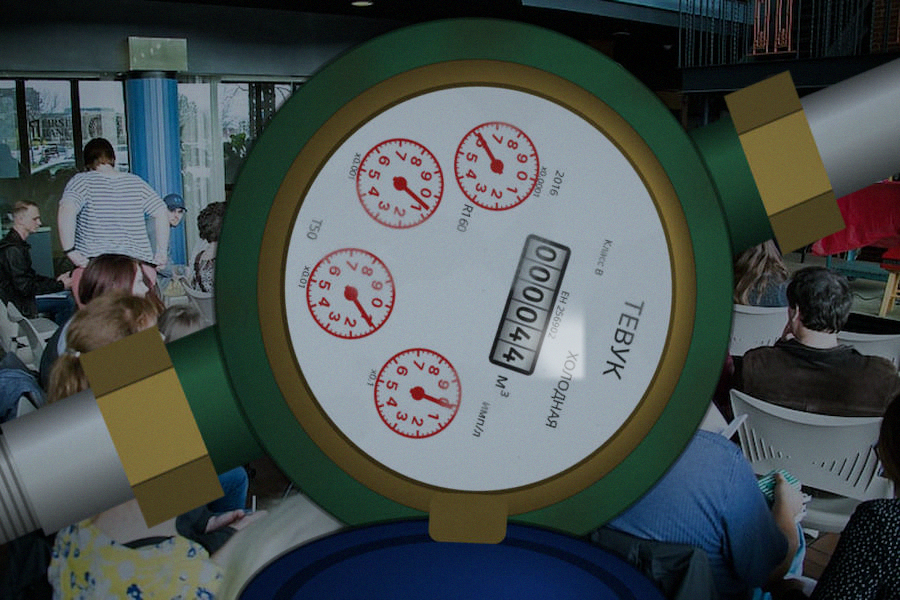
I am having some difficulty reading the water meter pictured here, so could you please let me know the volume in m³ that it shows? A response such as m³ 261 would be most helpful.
m³ 44.0106
